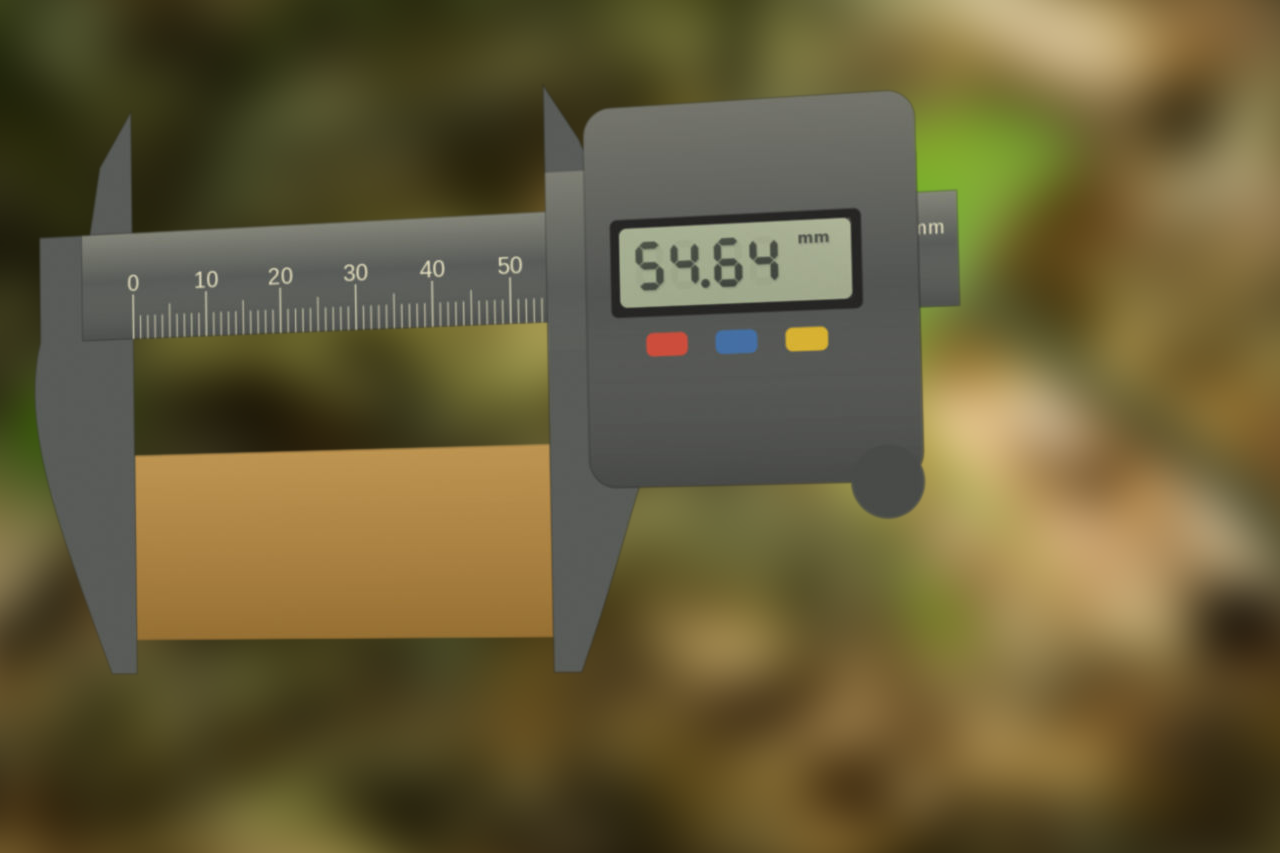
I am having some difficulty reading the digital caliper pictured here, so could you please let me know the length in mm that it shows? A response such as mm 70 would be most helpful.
mm 54.64
